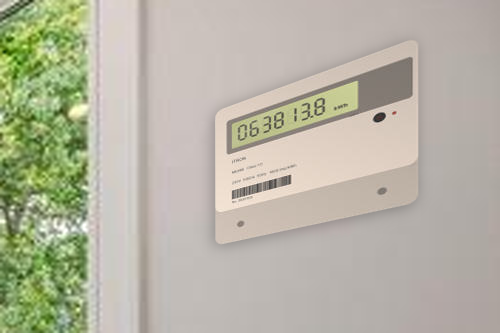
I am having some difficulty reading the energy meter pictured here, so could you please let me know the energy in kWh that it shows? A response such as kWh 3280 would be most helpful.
kWh 63813.8
